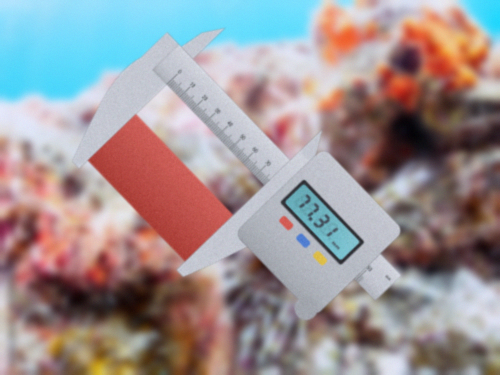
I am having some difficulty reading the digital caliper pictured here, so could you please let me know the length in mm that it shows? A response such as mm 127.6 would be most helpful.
mm 77.31
